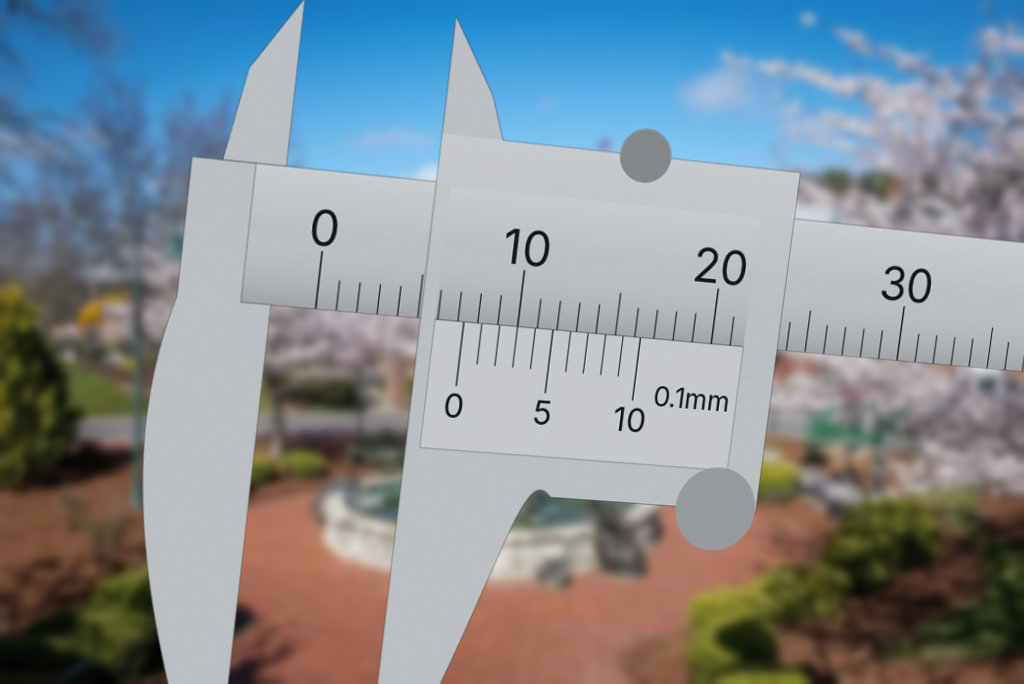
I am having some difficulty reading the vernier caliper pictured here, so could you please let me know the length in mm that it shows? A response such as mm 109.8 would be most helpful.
mm 7.3
